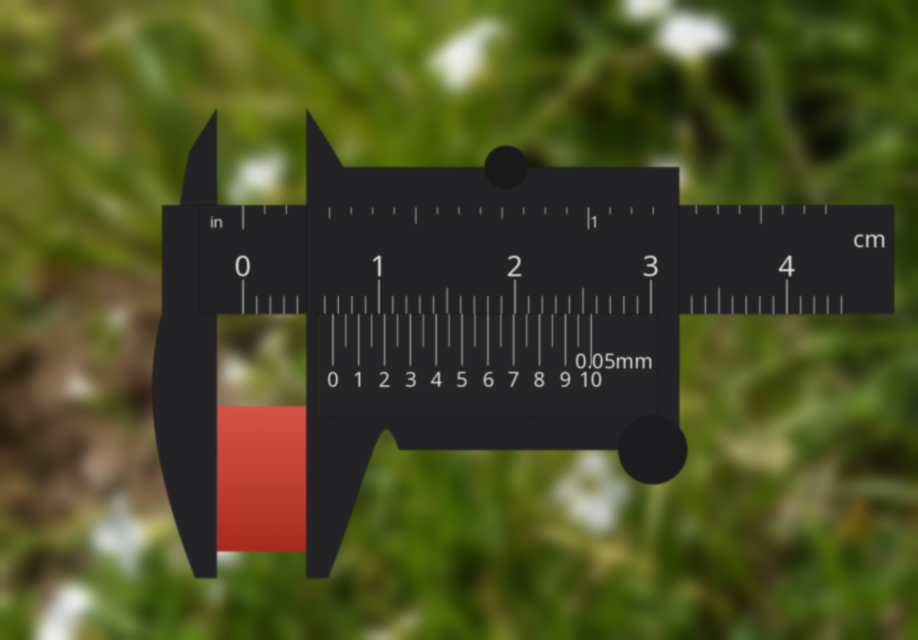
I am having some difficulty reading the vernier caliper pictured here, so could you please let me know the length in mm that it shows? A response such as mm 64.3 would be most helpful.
mm 6.6
